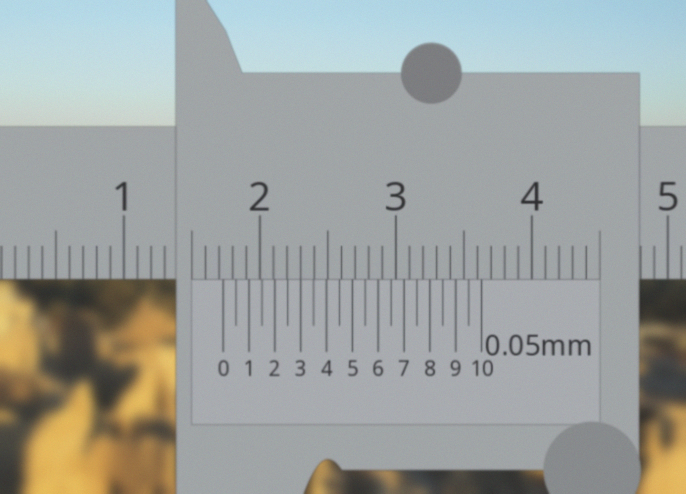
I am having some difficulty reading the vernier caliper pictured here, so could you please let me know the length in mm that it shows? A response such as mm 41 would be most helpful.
mm 17.3
